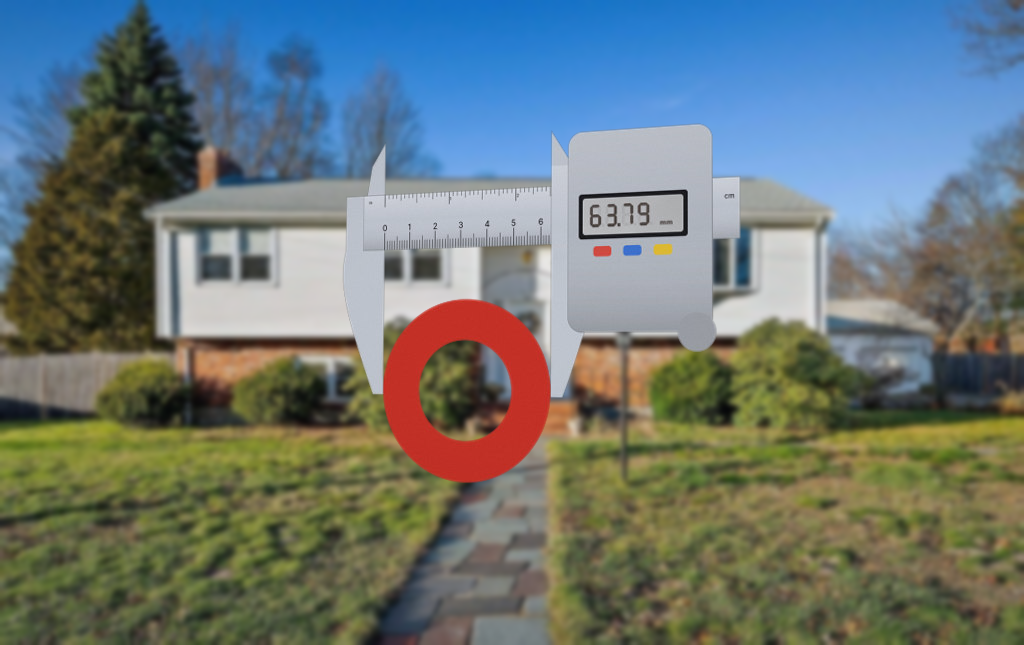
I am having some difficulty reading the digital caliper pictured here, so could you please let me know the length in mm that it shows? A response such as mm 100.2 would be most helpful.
mm 63.79
